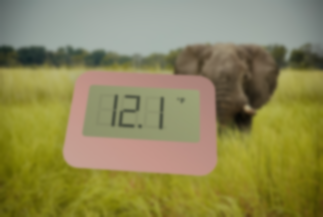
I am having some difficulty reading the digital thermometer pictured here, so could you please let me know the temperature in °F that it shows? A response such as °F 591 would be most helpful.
°F 12.1
